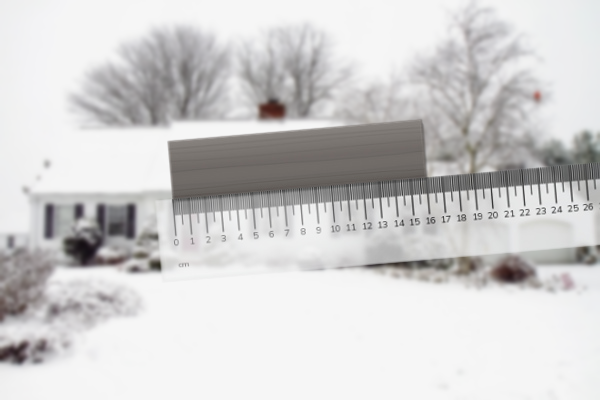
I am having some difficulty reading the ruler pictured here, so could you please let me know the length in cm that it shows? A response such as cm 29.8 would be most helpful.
cm 16
